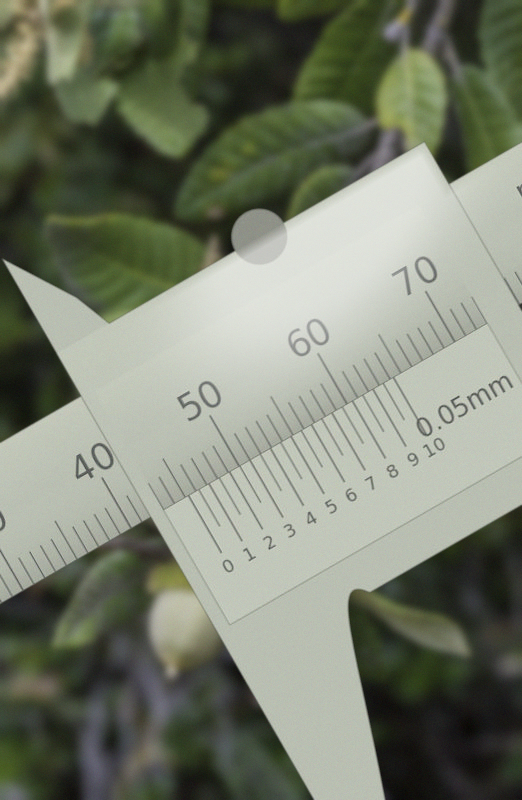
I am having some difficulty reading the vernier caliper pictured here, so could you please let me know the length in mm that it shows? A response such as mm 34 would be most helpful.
mm 45.3
